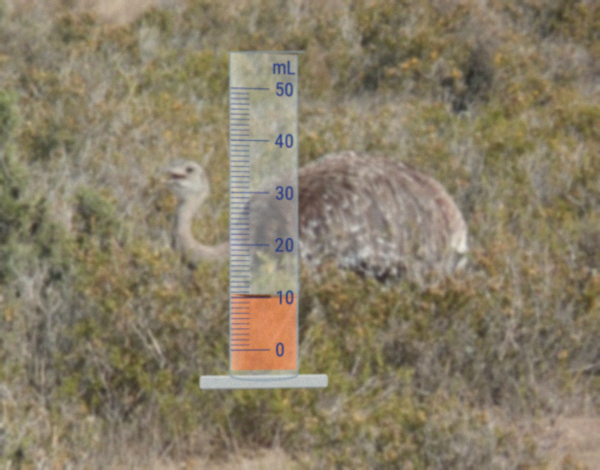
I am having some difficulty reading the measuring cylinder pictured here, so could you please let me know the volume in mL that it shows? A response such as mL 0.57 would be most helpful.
mL 10
